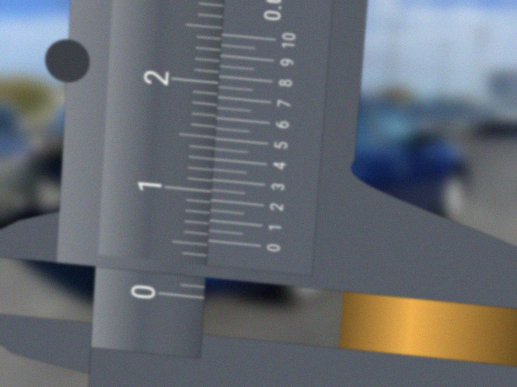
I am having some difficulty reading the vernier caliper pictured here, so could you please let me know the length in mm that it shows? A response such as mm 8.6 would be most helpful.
mm 5.4
